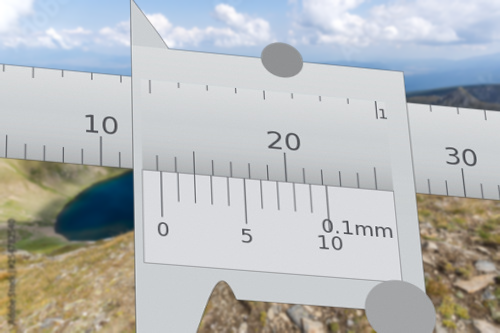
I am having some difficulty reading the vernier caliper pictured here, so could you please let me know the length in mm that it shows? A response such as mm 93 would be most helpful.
mm 13.2
